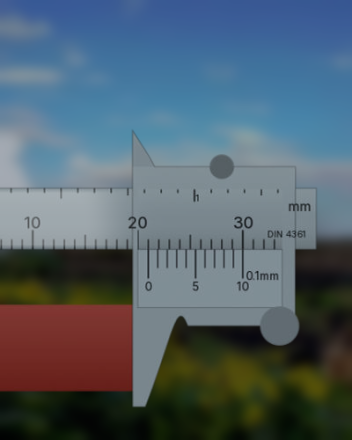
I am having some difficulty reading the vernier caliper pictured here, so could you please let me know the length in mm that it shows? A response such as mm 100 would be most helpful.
mm 21.0
